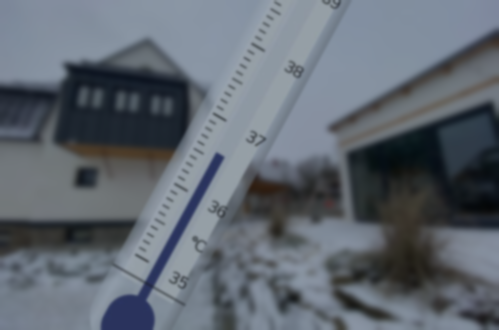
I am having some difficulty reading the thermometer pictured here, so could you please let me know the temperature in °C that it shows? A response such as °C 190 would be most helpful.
°C 36.6
